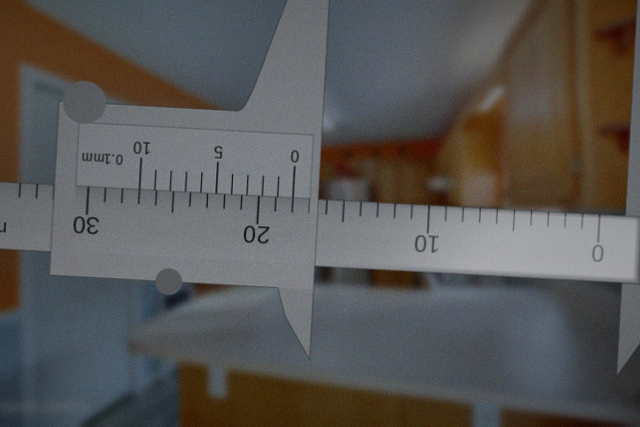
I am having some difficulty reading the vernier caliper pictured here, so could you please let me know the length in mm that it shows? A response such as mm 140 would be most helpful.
mm 18.0
